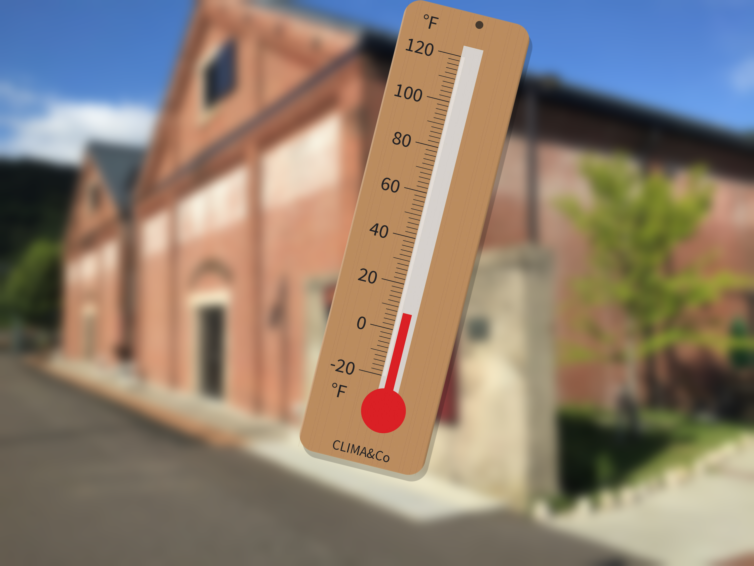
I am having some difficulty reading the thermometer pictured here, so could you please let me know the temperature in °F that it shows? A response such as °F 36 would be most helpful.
°F 8
